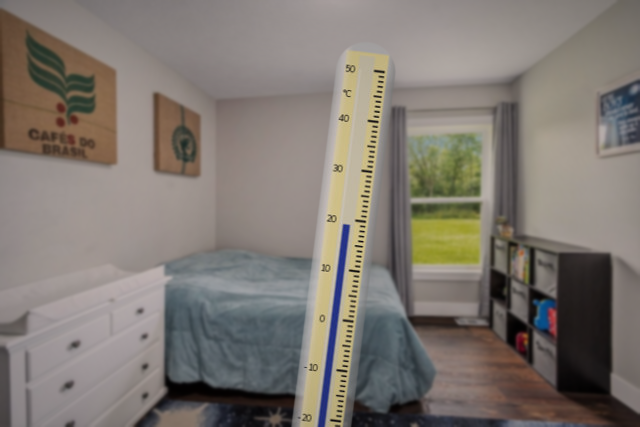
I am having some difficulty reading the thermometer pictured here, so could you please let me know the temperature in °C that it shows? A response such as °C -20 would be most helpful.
°C 19
